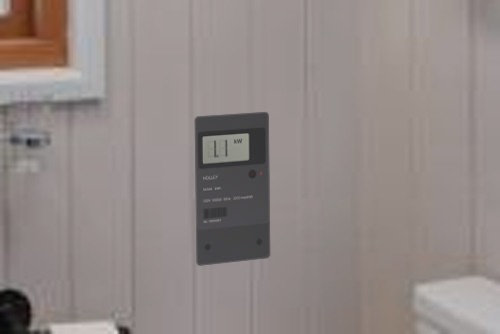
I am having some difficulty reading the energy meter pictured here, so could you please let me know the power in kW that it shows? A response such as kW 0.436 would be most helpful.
kW 1.1
